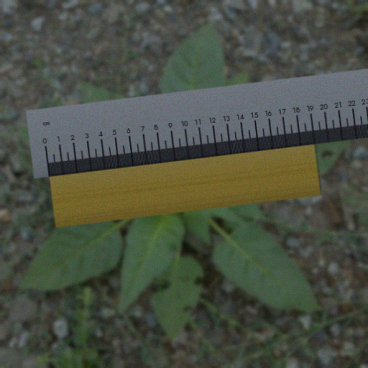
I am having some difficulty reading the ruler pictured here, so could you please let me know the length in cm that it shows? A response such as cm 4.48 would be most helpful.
cm 19
